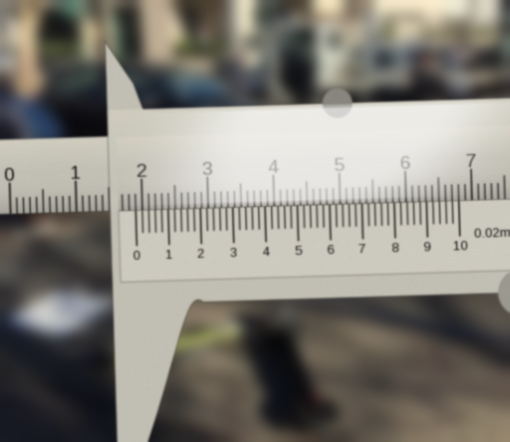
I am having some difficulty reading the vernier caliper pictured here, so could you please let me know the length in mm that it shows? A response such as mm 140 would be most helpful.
mm 19.0
